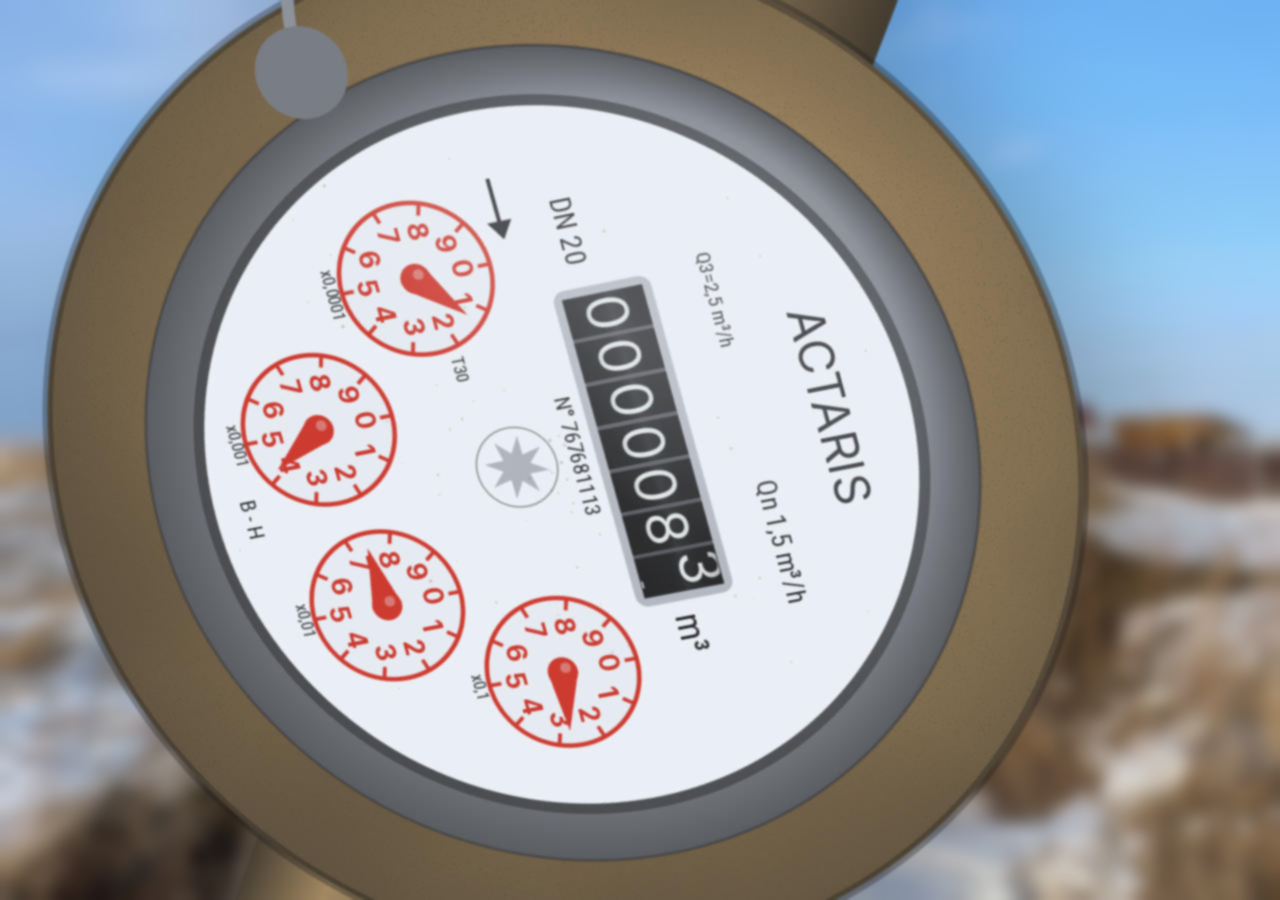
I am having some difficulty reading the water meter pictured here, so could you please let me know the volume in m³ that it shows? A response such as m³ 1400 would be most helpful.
m³ 83.2741
